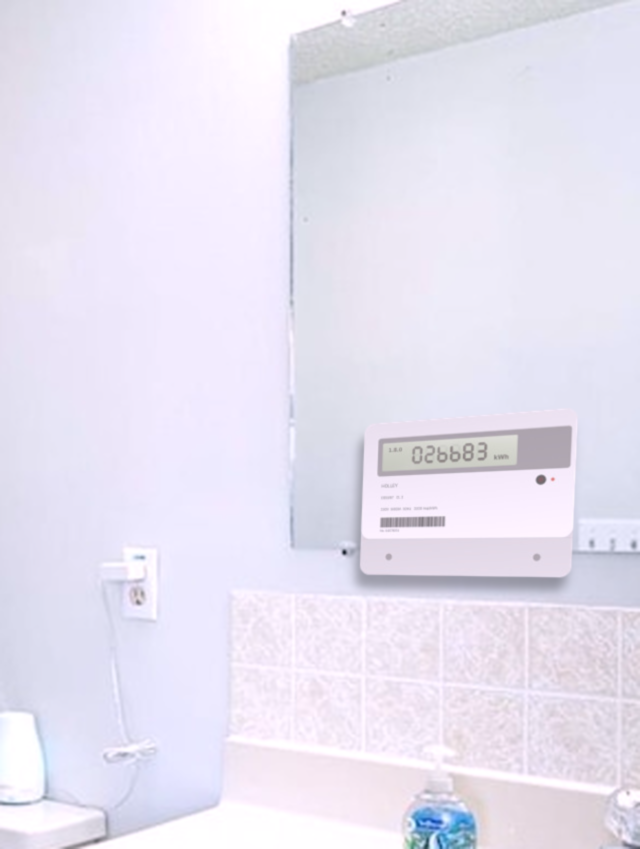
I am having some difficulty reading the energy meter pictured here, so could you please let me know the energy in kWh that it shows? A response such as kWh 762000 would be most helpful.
kWh 26683
